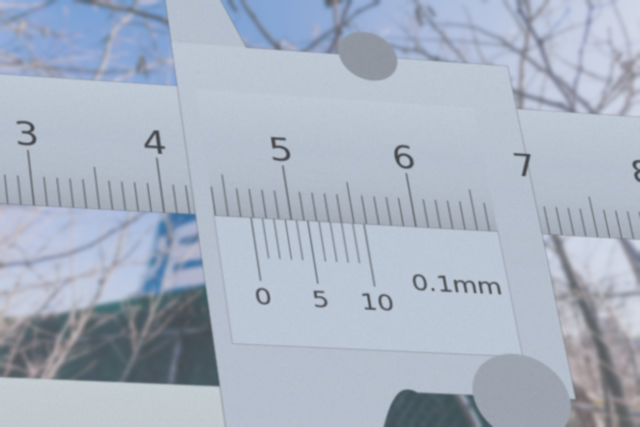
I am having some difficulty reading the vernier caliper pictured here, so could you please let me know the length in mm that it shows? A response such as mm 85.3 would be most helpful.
mm 46.8
